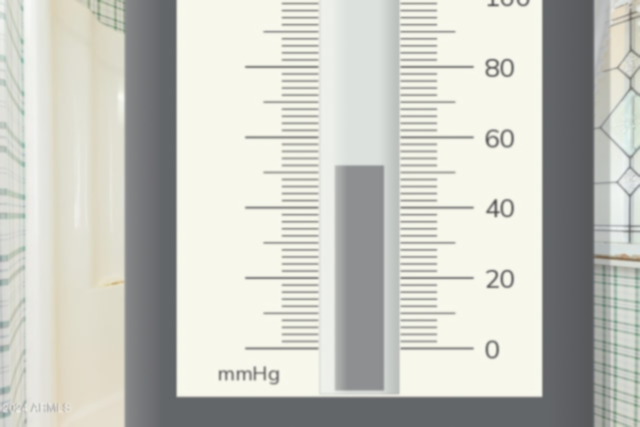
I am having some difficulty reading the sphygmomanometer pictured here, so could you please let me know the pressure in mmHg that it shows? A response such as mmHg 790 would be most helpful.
mmHg 52
